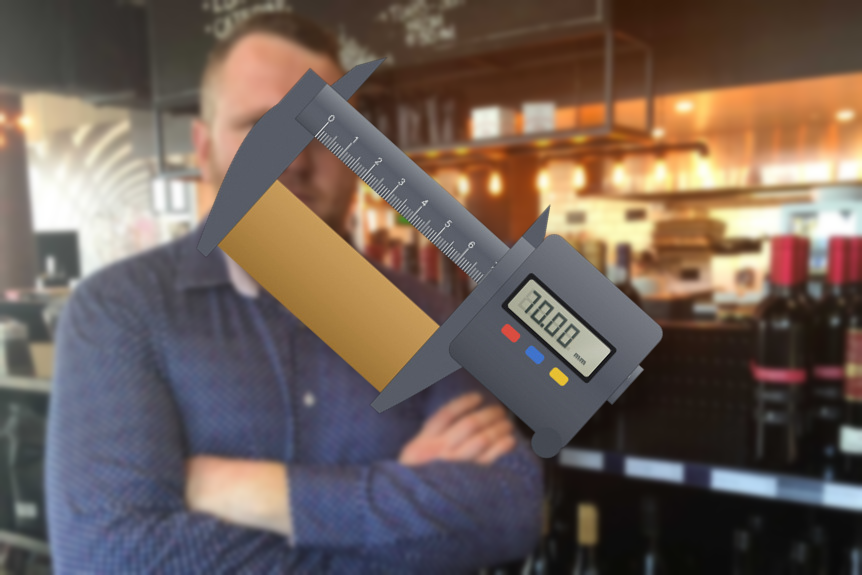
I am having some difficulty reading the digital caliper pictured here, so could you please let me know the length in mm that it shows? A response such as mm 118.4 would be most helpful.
mm 70.00
